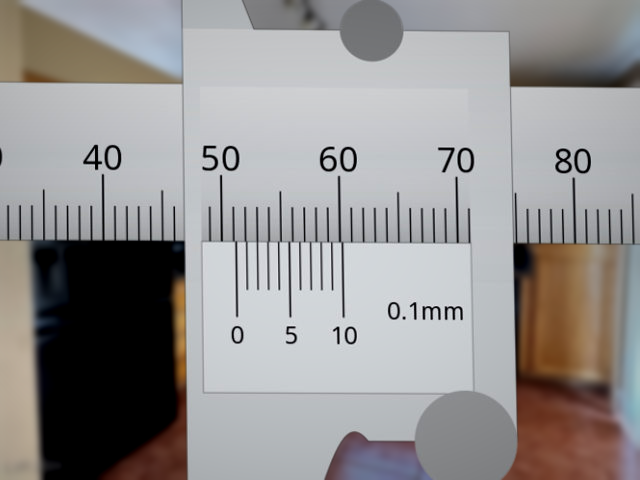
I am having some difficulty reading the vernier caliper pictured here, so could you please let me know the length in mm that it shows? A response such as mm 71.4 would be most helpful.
mm 51.2
